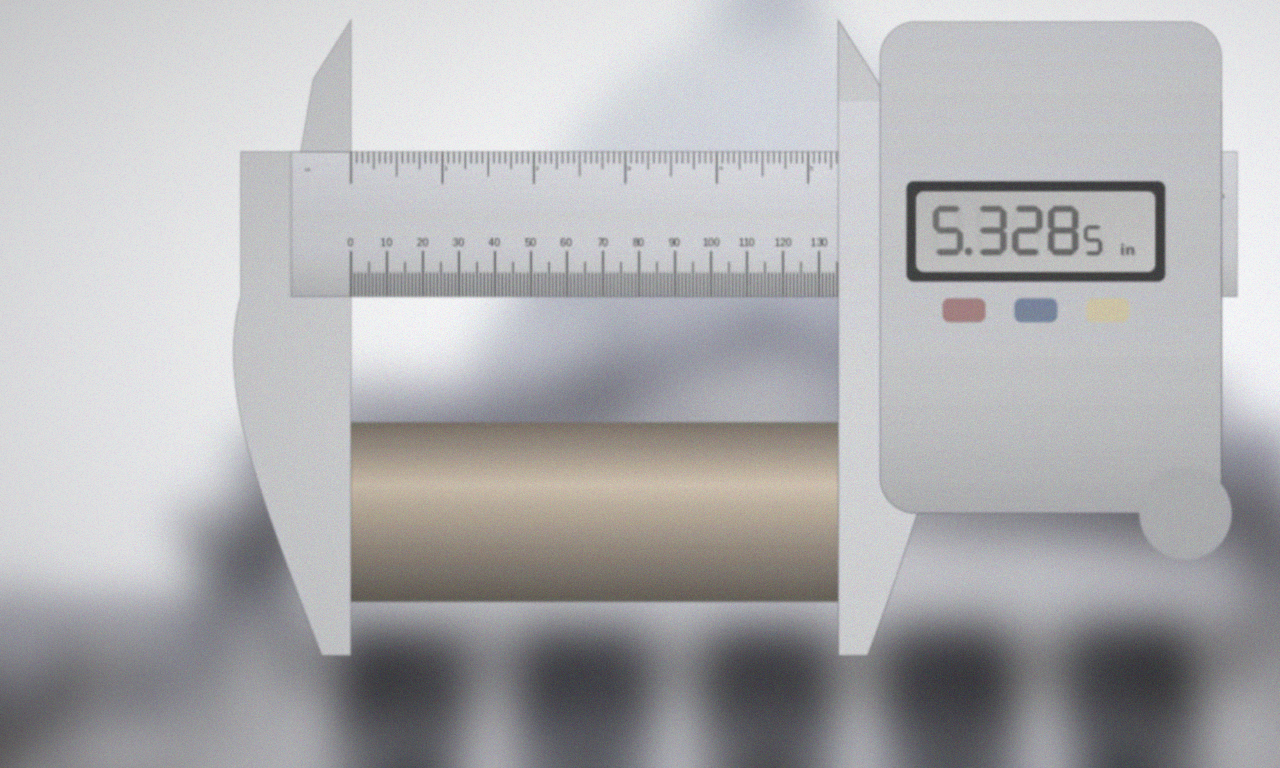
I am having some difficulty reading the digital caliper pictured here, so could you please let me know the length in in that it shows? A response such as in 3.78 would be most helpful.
in 5.3285
